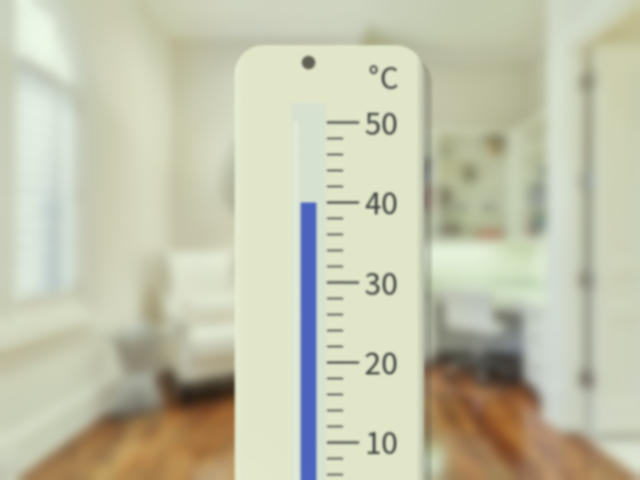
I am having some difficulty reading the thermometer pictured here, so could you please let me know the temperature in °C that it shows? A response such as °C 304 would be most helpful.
°C 40
